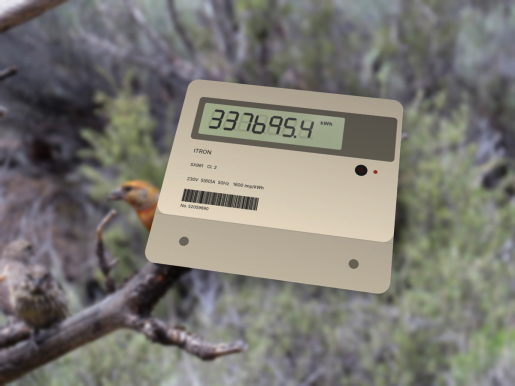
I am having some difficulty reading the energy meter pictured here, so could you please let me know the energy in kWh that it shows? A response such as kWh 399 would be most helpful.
kWh 337695.4
